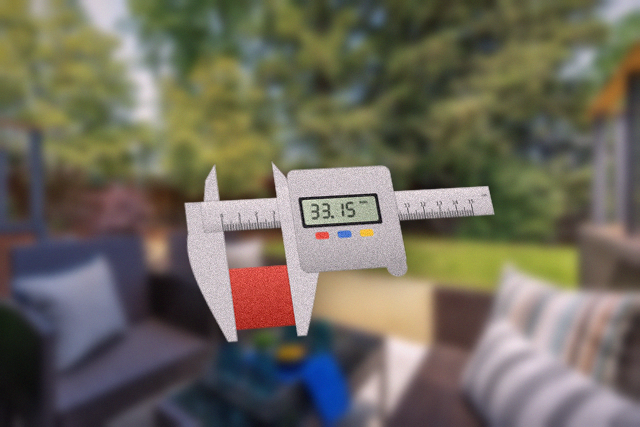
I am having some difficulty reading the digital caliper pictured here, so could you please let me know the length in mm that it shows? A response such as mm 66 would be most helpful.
mm 33.15
